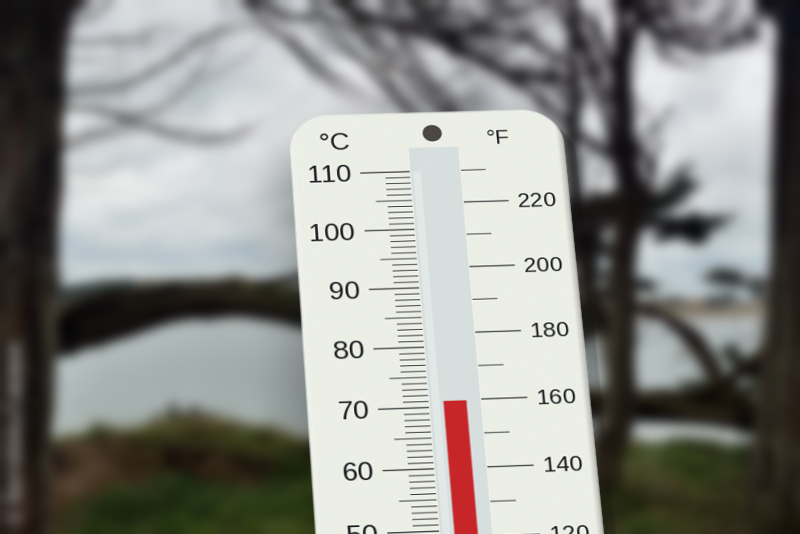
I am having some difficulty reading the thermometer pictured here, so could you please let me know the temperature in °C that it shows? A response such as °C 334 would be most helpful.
°C 71
